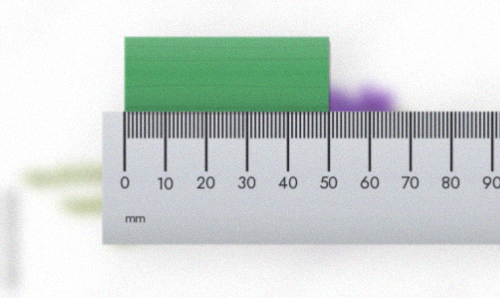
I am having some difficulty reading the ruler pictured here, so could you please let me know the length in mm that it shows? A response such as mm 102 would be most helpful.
mm 50
